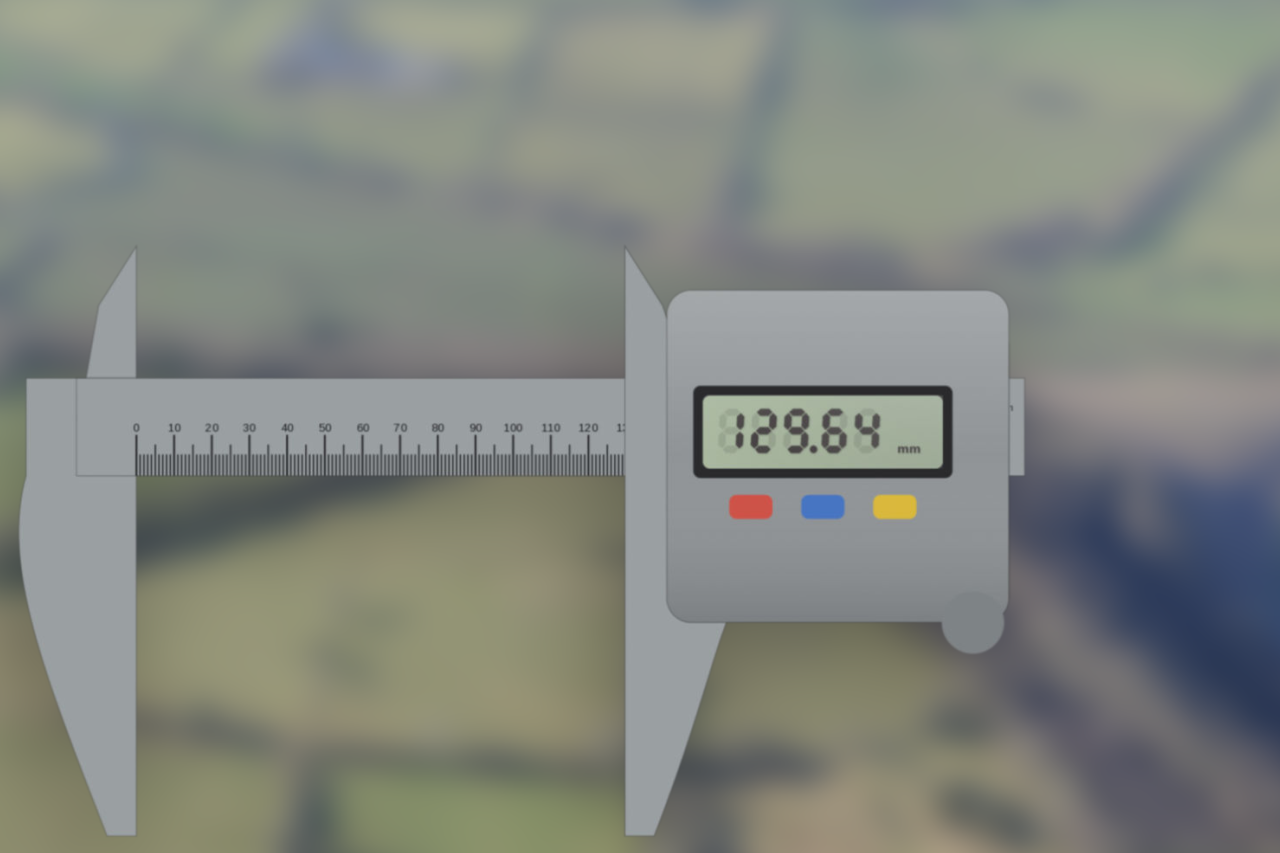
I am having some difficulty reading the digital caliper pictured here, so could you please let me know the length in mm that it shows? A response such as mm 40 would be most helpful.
mm 129.64
